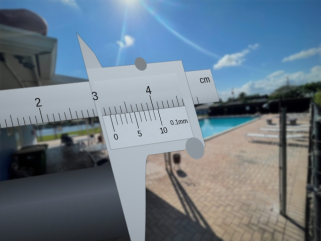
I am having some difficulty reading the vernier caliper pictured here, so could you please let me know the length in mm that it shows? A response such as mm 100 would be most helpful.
mm 31.8
